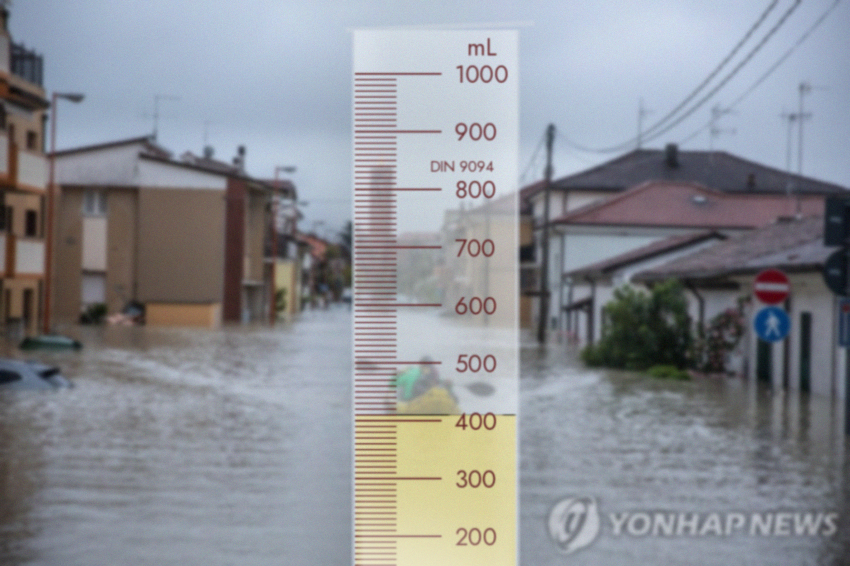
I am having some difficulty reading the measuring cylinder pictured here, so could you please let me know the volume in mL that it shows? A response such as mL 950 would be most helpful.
mL 410
